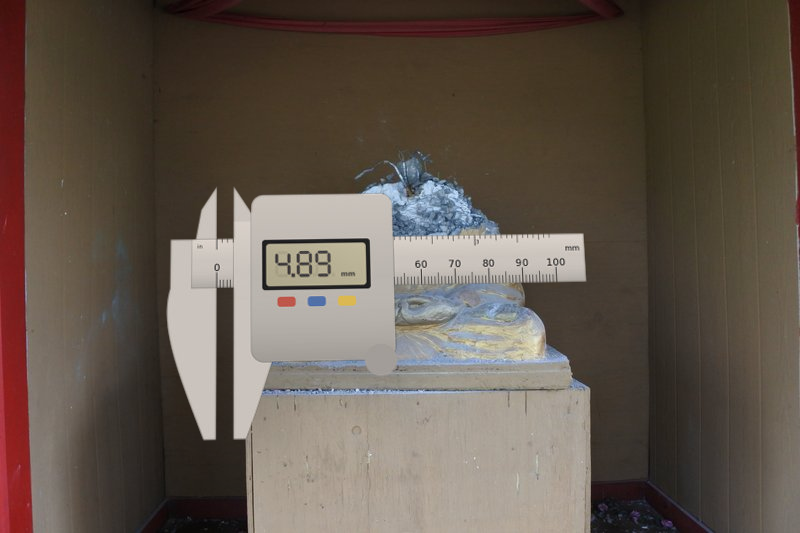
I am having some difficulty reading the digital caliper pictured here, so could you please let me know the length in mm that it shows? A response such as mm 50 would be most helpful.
mm 4.89
